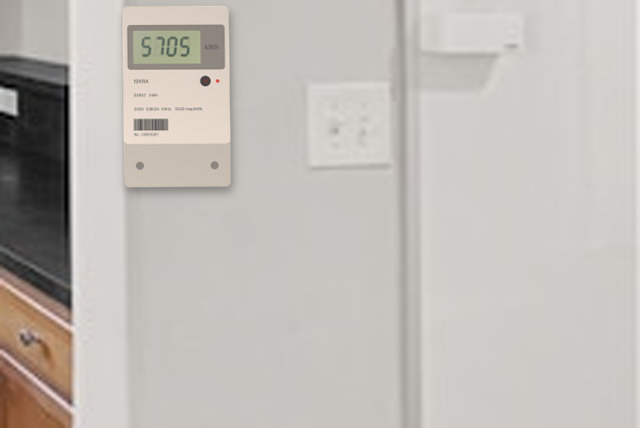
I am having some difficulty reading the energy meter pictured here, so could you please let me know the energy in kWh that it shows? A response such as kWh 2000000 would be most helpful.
kWh 5705
